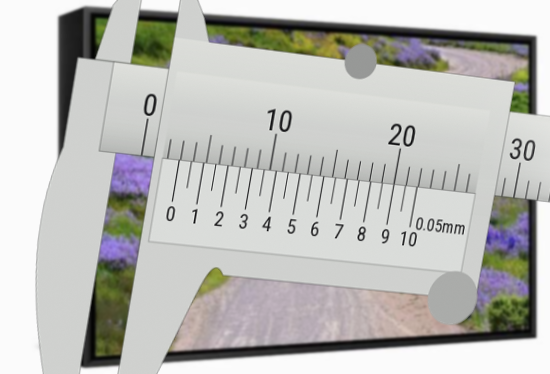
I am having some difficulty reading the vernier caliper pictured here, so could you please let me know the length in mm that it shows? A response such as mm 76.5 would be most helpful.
mm 2.9
